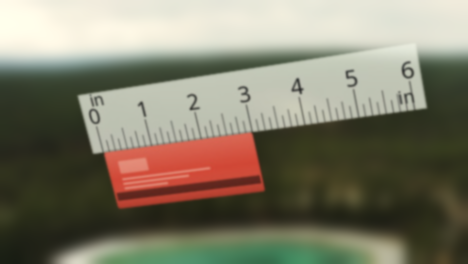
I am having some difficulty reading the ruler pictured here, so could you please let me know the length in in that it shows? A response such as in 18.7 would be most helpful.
in 3
